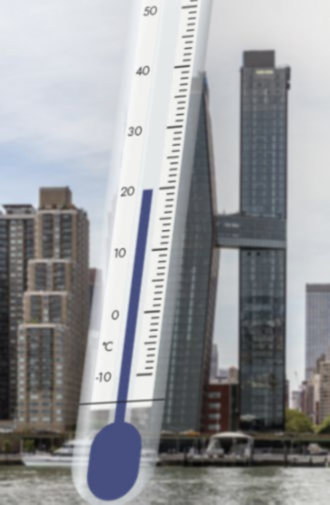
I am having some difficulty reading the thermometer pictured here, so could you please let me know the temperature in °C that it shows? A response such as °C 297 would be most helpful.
°C 20
